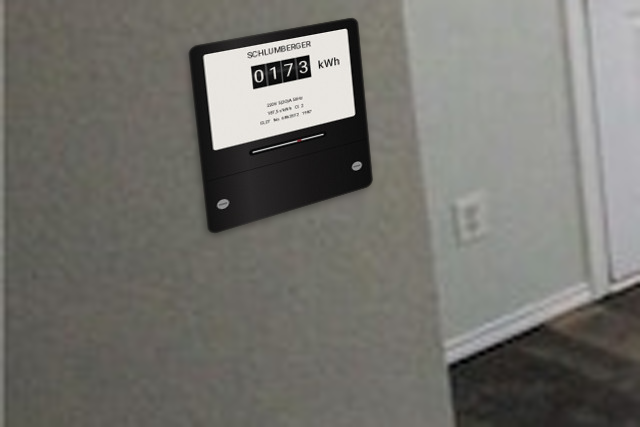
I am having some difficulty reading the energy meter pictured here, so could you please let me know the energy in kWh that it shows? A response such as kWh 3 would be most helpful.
kWh 173
